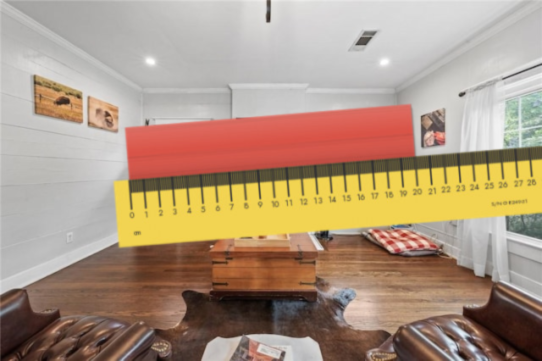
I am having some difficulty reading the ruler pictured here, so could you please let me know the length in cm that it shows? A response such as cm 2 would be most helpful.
cm 20
